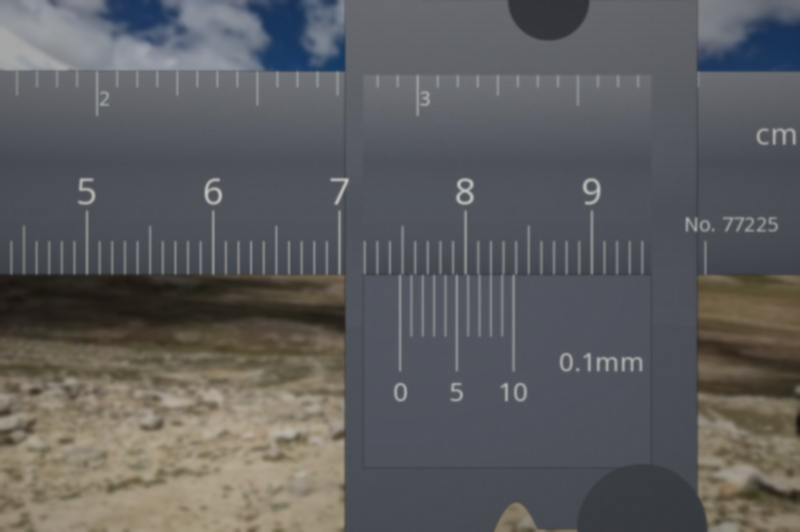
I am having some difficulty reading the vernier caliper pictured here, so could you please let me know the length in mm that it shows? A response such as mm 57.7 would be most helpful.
mm 74.8
